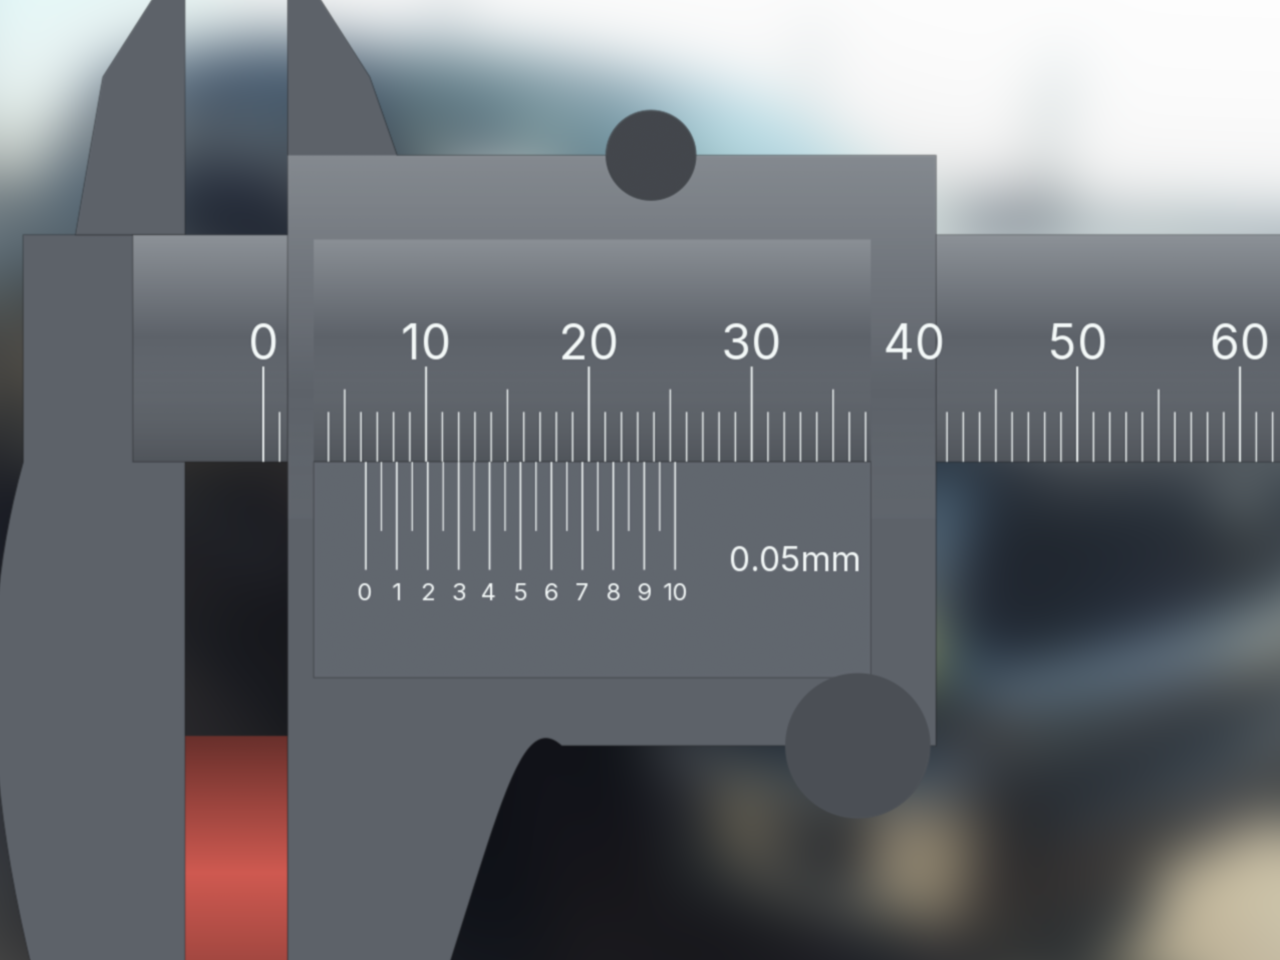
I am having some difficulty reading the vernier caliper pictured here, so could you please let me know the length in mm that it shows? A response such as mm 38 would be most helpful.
mm 6.3
